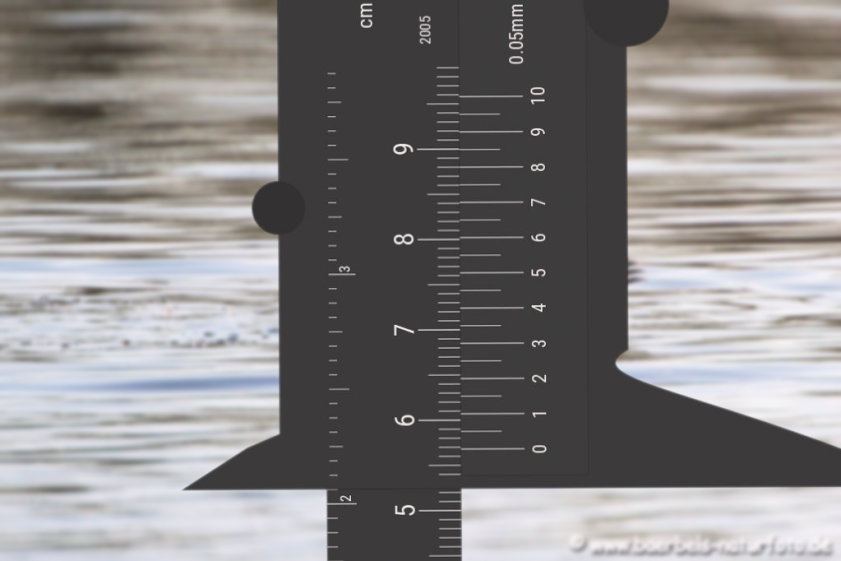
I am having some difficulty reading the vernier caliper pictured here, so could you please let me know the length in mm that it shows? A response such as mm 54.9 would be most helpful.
mm 56.8
